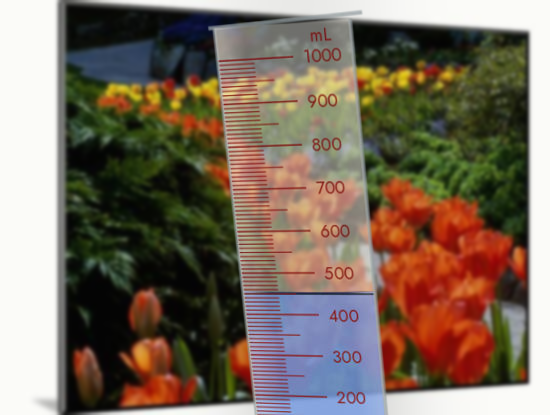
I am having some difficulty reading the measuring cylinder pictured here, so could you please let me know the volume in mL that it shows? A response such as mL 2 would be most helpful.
mL 450
